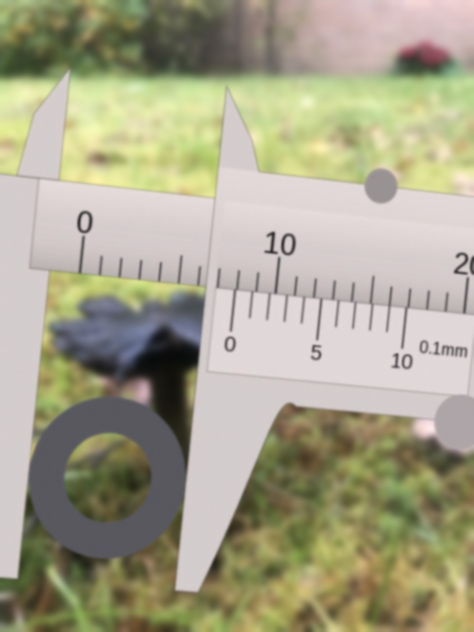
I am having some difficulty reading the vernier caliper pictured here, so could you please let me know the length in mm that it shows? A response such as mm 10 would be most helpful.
mm 7.9
